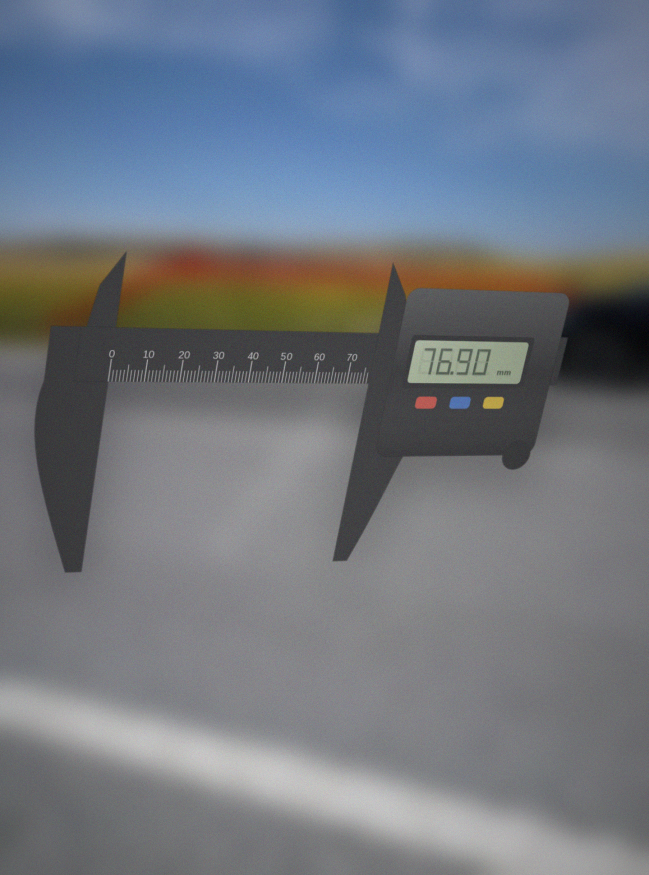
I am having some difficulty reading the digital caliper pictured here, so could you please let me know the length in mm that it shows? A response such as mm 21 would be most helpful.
mm 76.90
